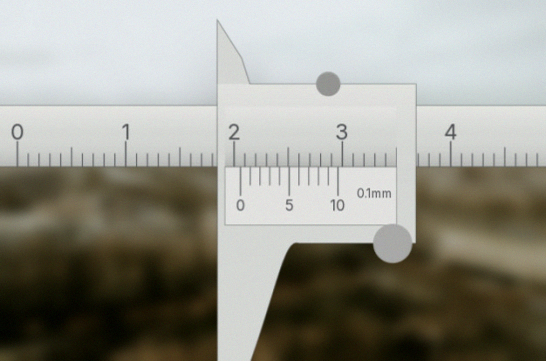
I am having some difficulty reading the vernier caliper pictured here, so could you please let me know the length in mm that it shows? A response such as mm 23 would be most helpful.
mm 20.6
